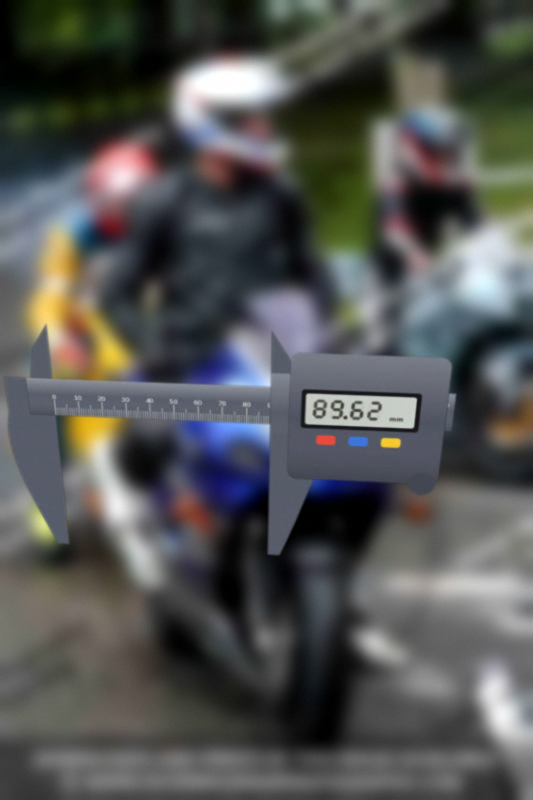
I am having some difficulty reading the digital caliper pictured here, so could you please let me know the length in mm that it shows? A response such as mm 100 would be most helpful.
mm 89.62
